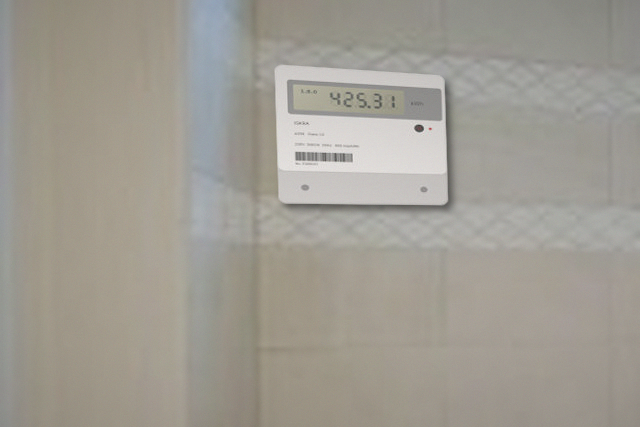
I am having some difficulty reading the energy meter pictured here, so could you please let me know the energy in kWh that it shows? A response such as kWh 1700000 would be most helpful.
kWh 425.31
